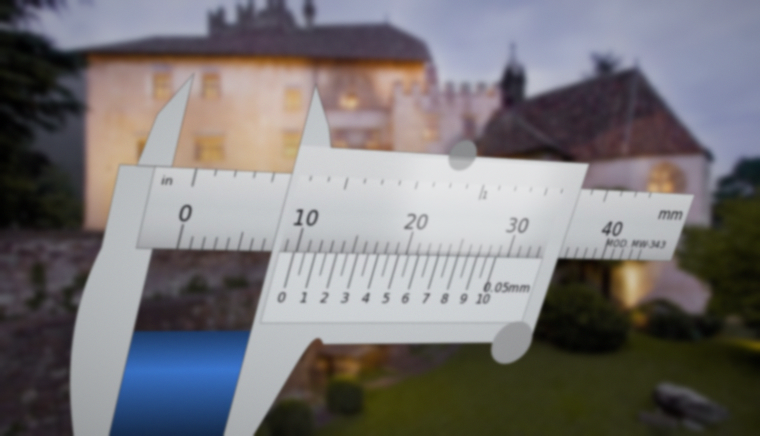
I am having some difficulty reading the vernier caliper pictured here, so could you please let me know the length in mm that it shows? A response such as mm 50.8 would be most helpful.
mm 9.8
